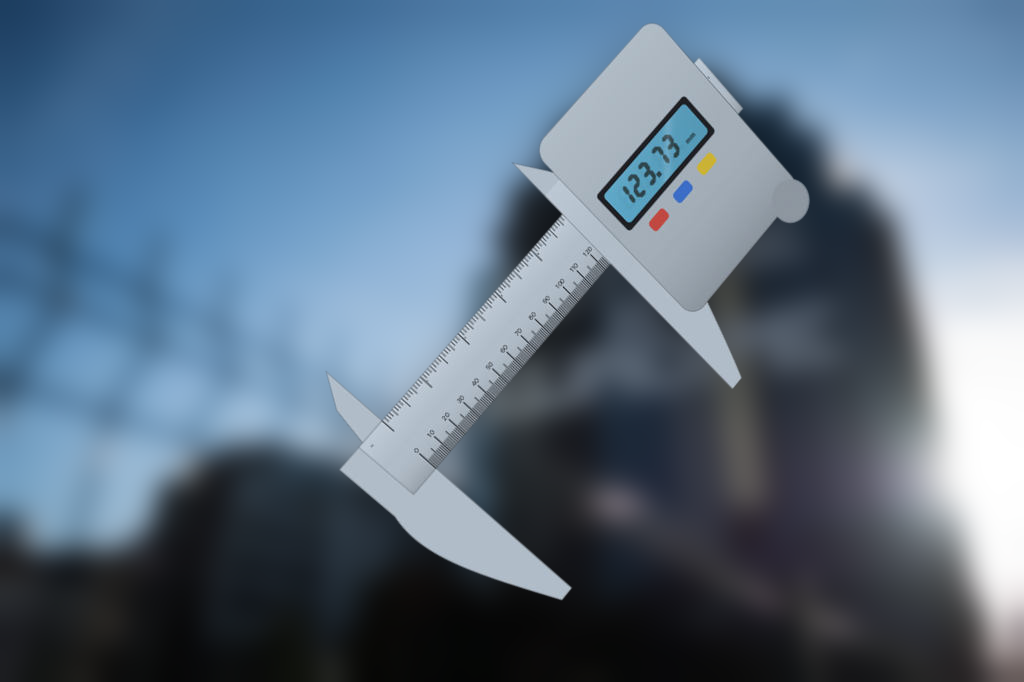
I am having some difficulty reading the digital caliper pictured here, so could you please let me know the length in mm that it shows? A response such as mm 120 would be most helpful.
mm 123.73
